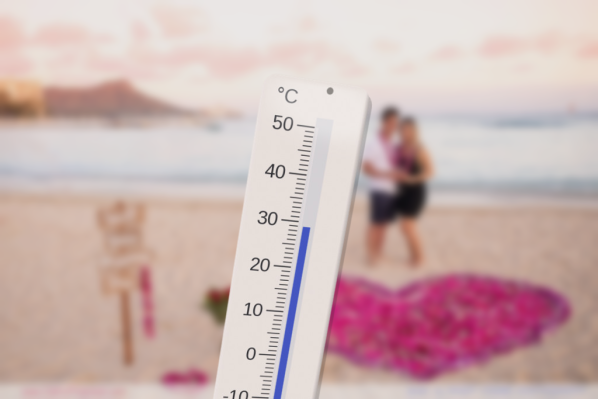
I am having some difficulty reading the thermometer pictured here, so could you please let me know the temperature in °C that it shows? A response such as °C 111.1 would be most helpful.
°C 29
